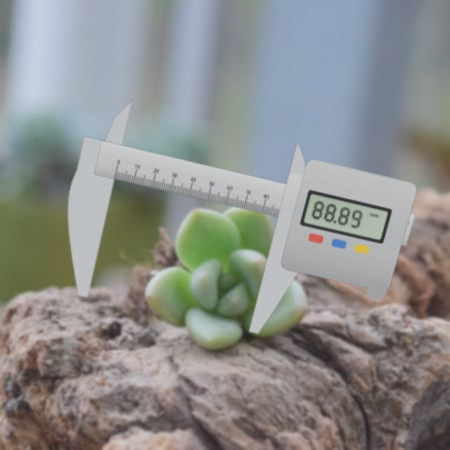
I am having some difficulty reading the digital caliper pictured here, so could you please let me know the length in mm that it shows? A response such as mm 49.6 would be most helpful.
mm 88.89
